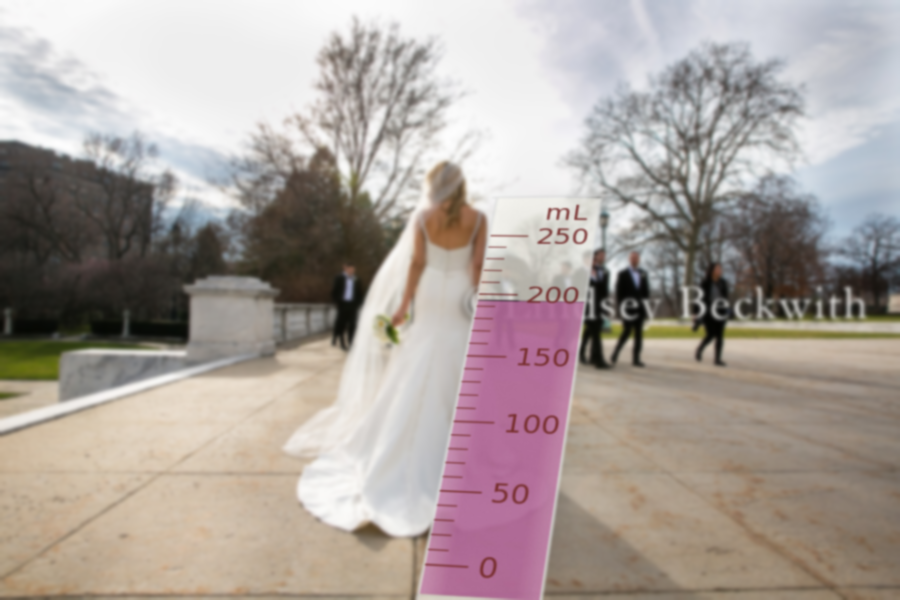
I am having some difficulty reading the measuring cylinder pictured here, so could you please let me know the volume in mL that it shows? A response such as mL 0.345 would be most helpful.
mL 195
